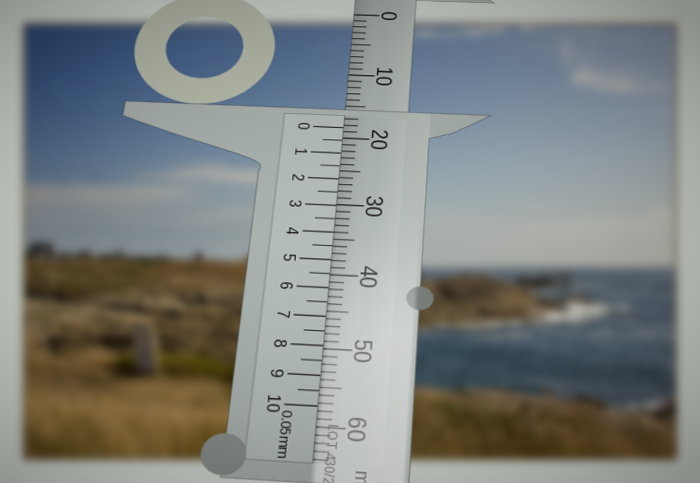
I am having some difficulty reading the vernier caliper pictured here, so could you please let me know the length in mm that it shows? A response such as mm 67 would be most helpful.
mm 18.4
